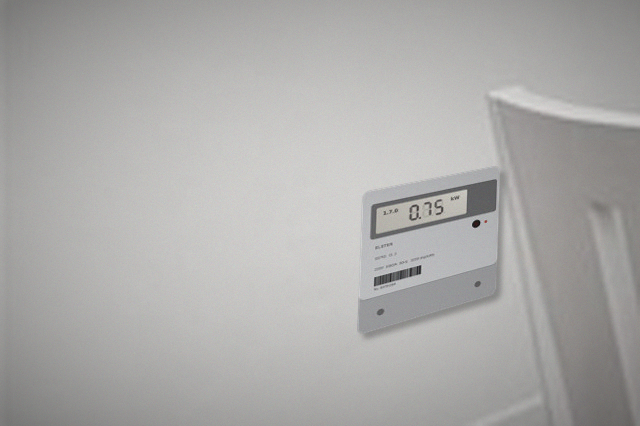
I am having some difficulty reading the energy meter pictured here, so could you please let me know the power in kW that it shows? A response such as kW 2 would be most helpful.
kW 0.75
